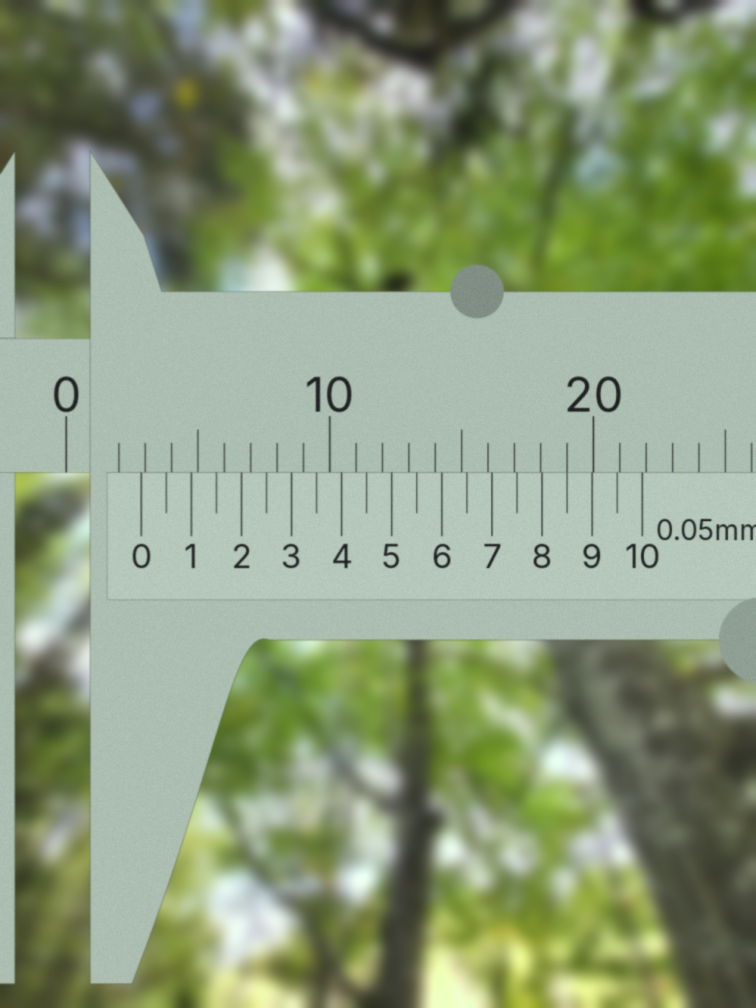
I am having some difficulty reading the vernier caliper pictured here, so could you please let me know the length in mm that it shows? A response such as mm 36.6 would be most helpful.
mm 2.85
